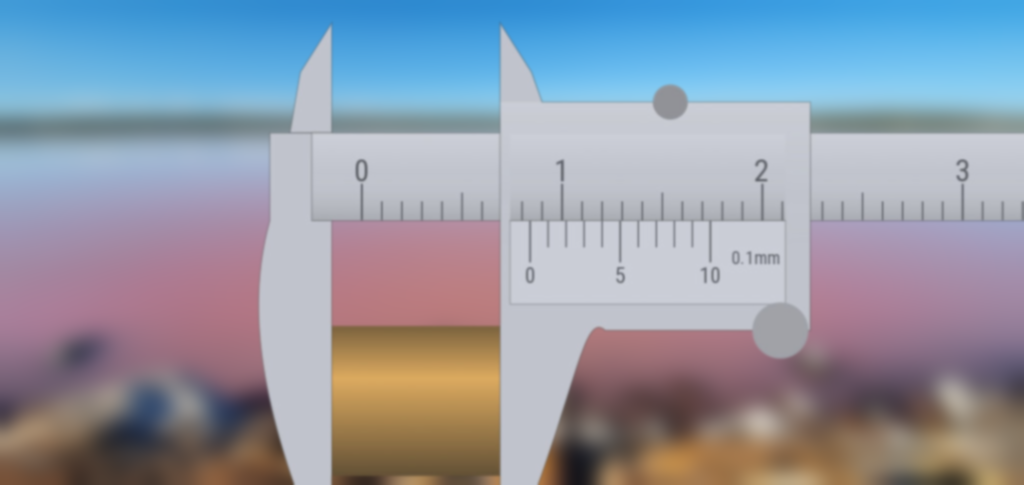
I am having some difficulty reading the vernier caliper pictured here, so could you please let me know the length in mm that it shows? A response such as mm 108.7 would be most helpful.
mm 8.4
